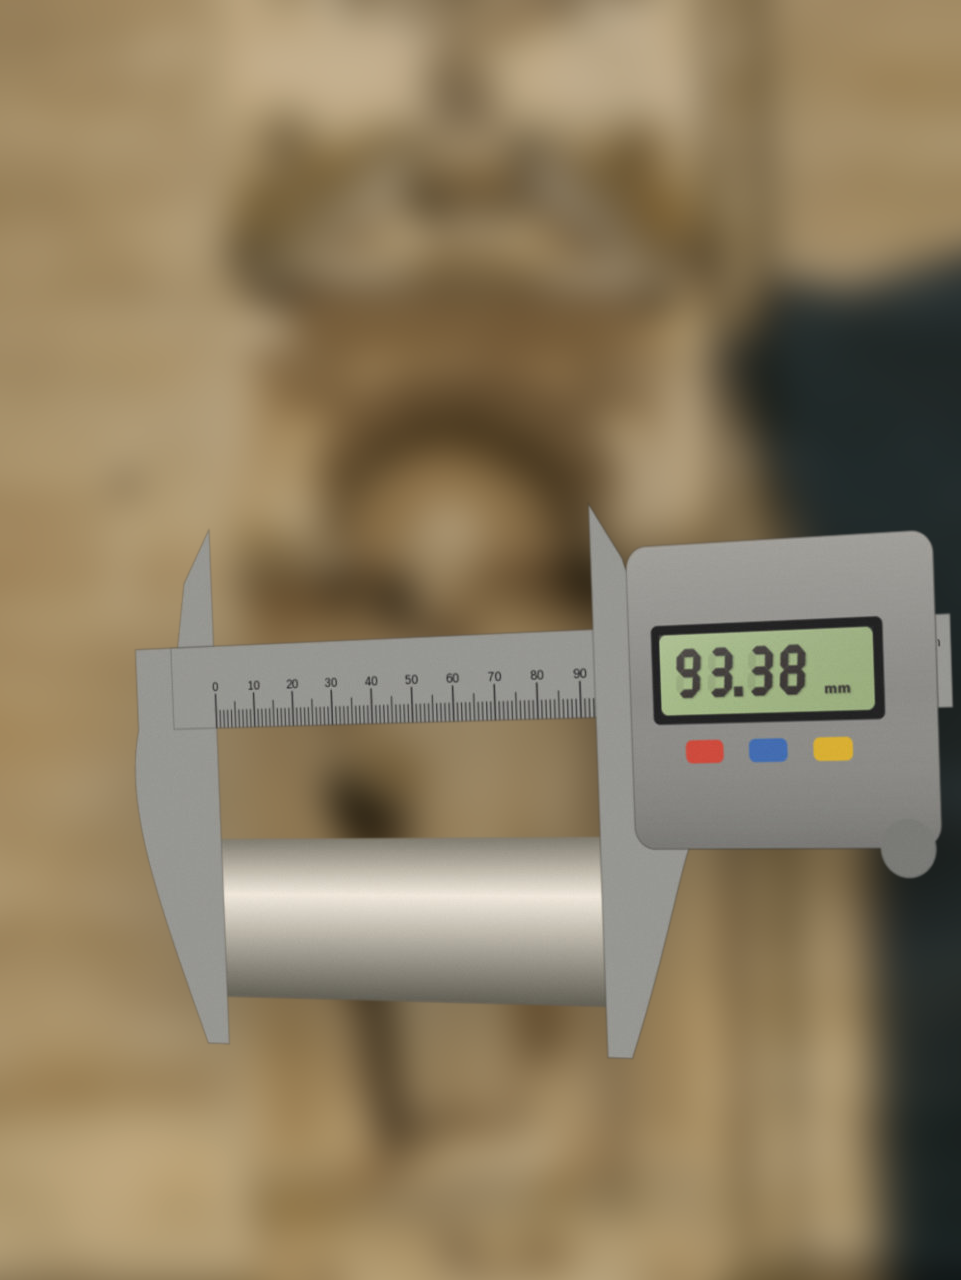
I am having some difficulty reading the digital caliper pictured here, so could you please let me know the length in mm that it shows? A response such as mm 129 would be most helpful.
mm 93.38
